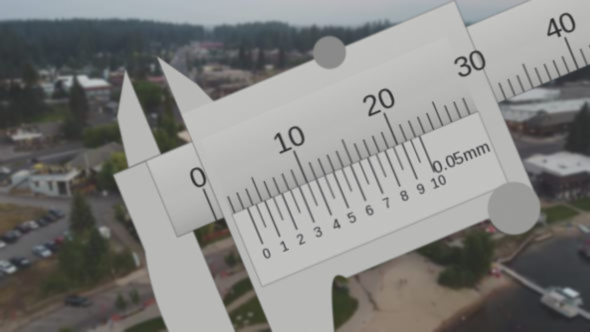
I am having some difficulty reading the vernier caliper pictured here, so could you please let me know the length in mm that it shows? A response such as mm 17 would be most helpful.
mm 3.4
